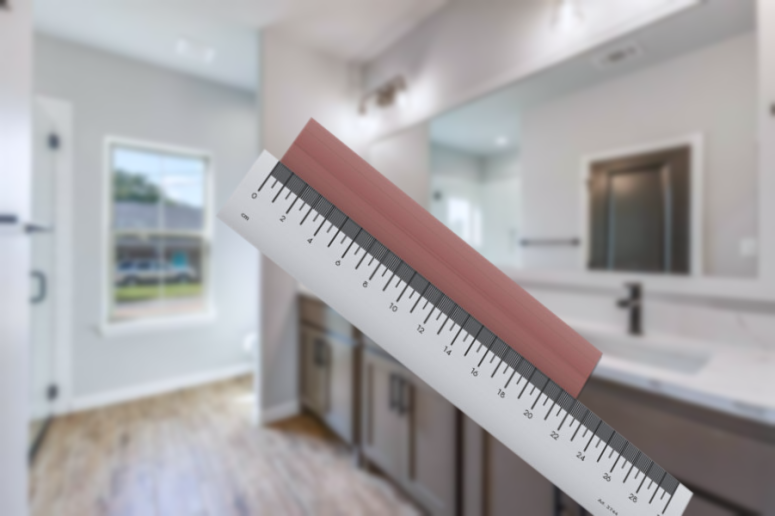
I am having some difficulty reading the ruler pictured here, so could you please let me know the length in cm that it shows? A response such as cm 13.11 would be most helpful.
cm 22
